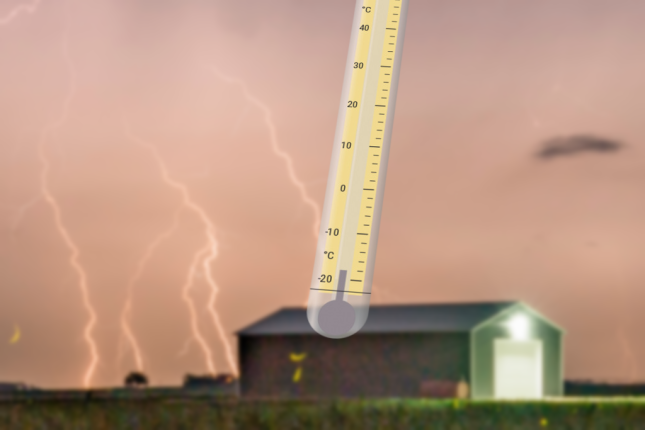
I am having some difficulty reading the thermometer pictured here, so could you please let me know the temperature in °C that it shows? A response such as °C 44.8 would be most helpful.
°C -18
